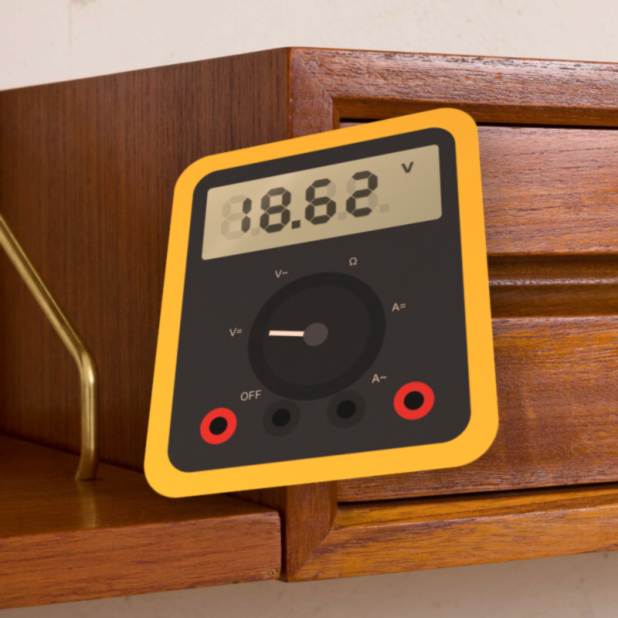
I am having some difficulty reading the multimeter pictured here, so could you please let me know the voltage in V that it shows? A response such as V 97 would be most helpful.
V 18.62
